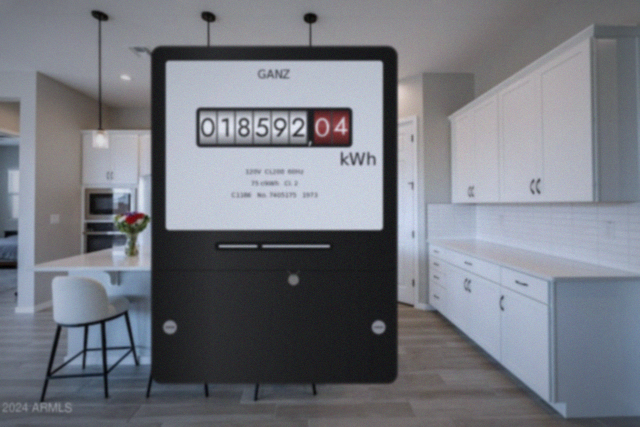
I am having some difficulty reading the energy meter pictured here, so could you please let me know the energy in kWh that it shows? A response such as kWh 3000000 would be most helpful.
kWh 18592.04
